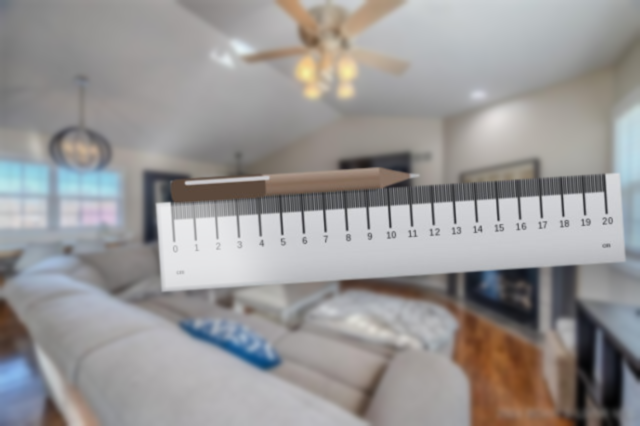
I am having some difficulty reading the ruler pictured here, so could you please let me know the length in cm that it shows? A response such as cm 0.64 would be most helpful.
cm 11.5
